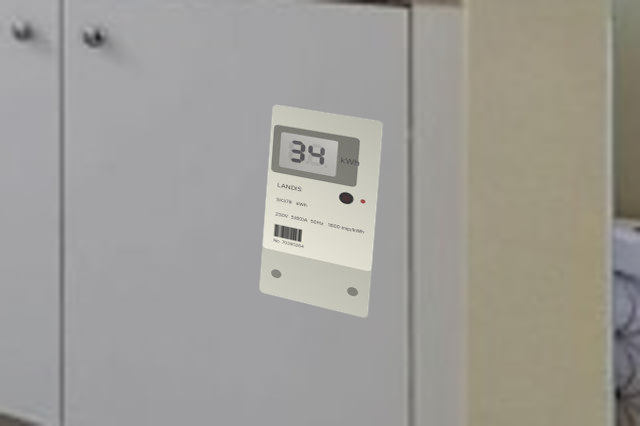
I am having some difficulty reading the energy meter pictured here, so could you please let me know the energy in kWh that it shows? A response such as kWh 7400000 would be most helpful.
kWh 34
